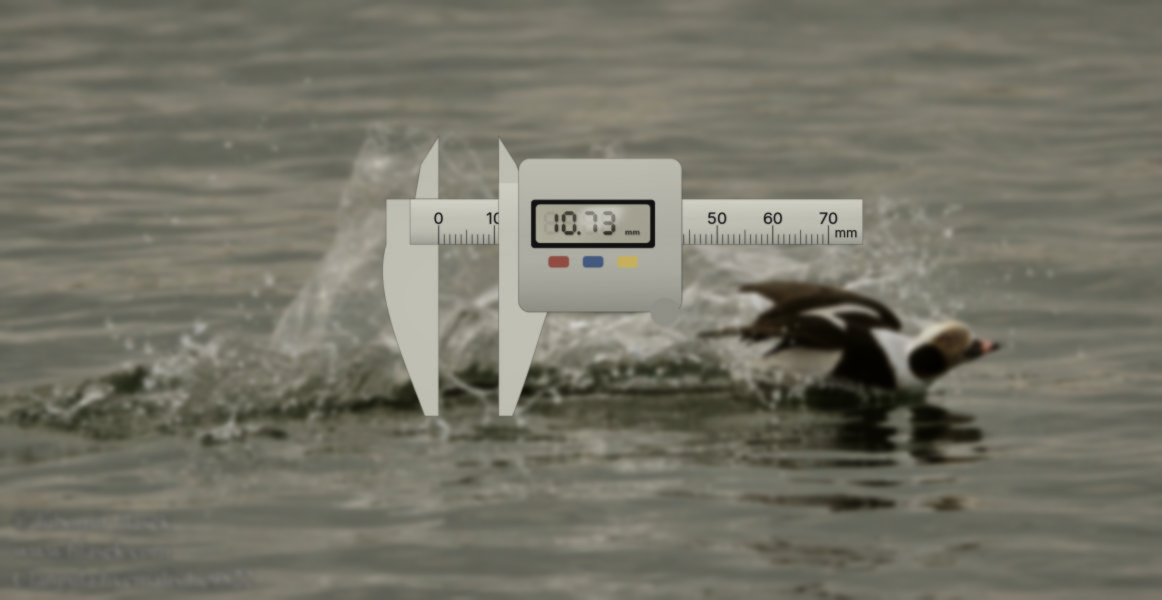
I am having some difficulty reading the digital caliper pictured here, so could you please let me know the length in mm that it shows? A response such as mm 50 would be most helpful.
mm 10.73
